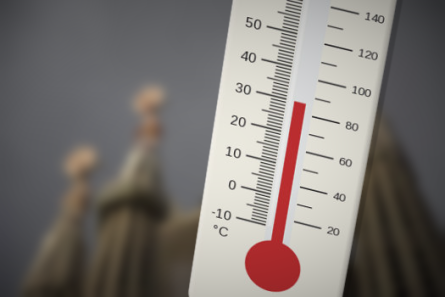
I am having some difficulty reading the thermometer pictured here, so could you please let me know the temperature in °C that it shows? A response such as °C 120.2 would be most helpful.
°C 30
